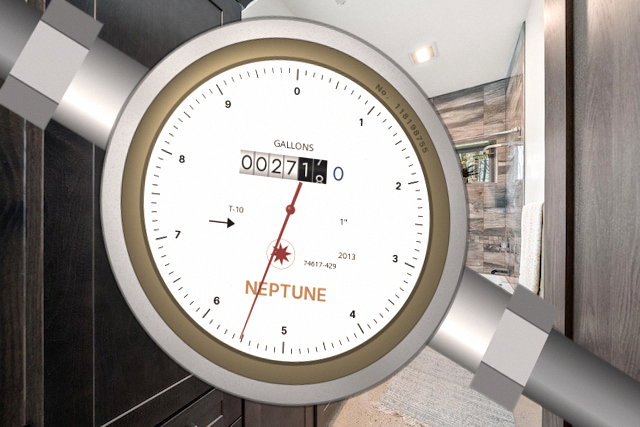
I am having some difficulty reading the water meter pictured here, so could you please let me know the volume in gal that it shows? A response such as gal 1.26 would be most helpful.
gal 27175.5
